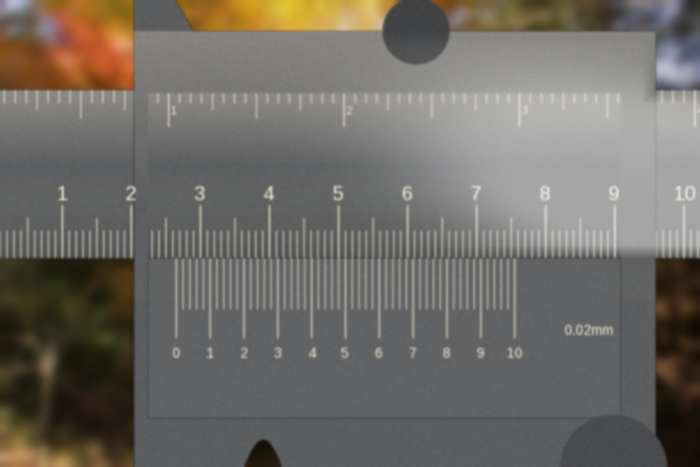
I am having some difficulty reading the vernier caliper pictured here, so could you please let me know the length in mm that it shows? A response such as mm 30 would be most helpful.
mm 26.5
